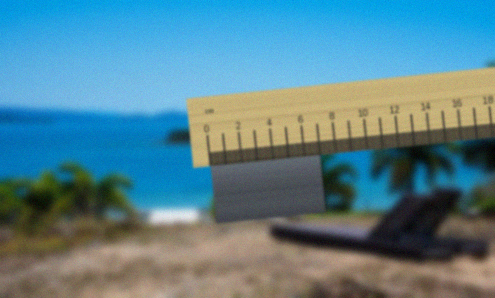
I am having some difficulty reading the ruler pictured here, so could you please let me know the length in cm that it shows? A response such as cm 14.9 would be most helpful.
cm 7
